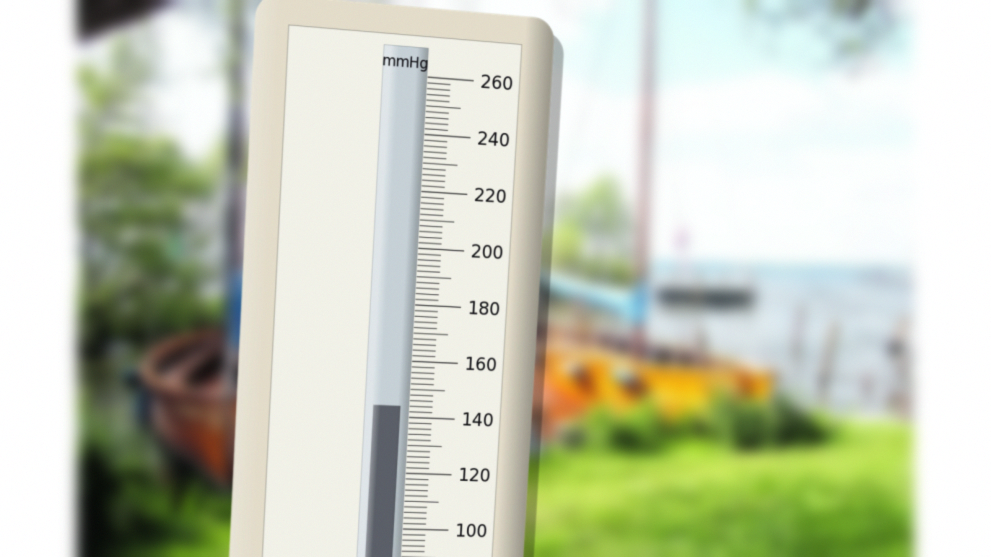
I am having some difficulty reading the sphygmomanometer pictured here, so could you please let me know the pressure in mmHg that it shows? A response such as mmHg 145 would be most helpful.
mmHg 144
